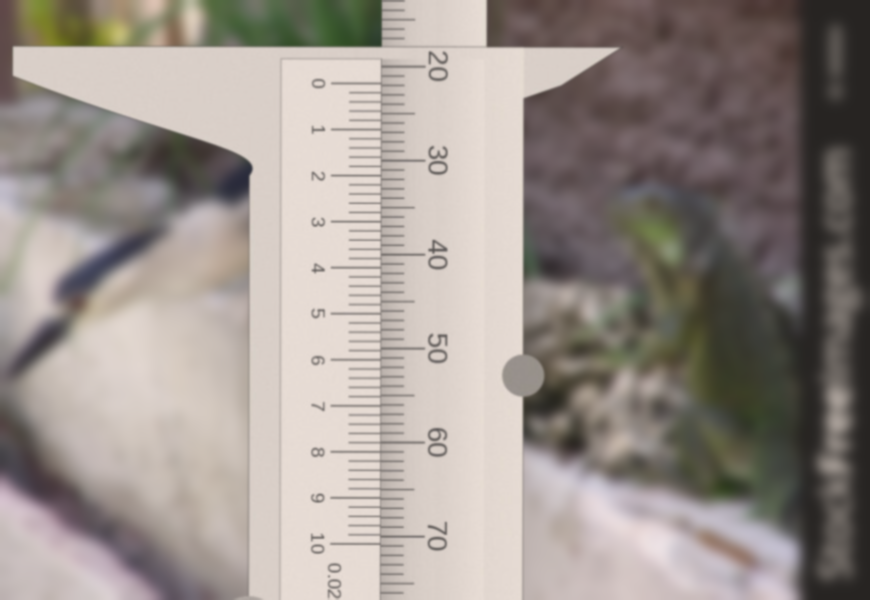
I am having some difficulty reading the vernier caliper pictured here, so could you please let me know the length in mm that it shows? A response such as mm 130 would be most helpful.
mm 21.8
